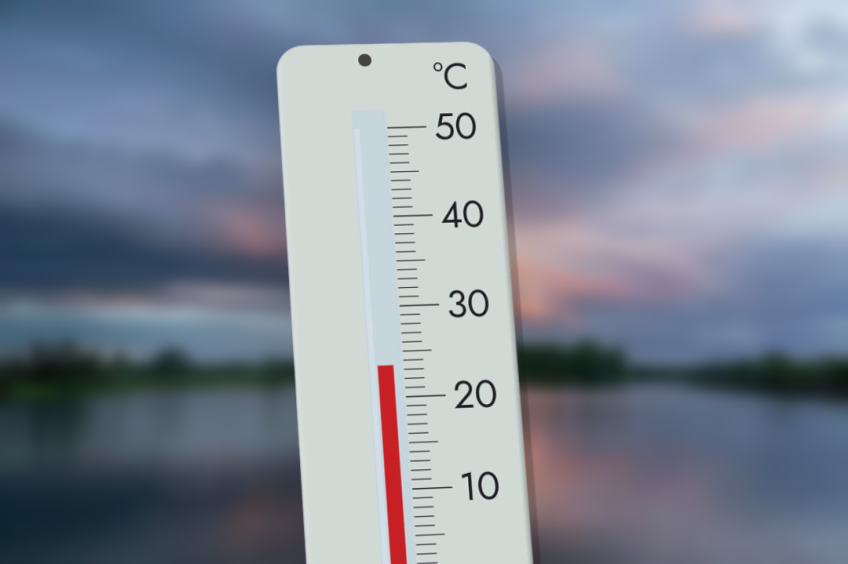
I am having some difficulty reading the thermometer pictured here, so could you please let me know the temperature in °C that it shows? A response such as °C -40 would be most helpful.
°C 23.5
